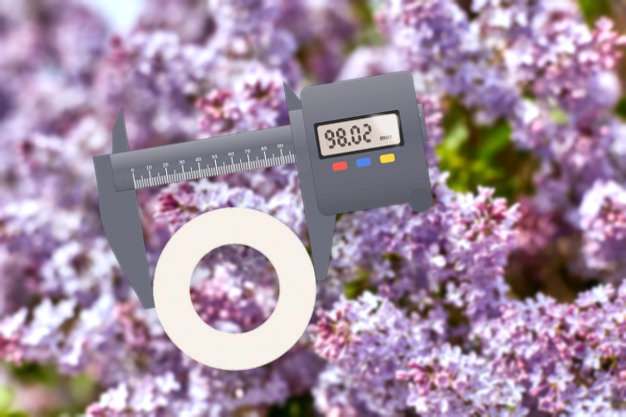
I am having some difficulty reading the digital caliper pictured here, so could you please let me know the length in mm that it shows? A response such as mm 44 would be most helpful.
mm 98.02
